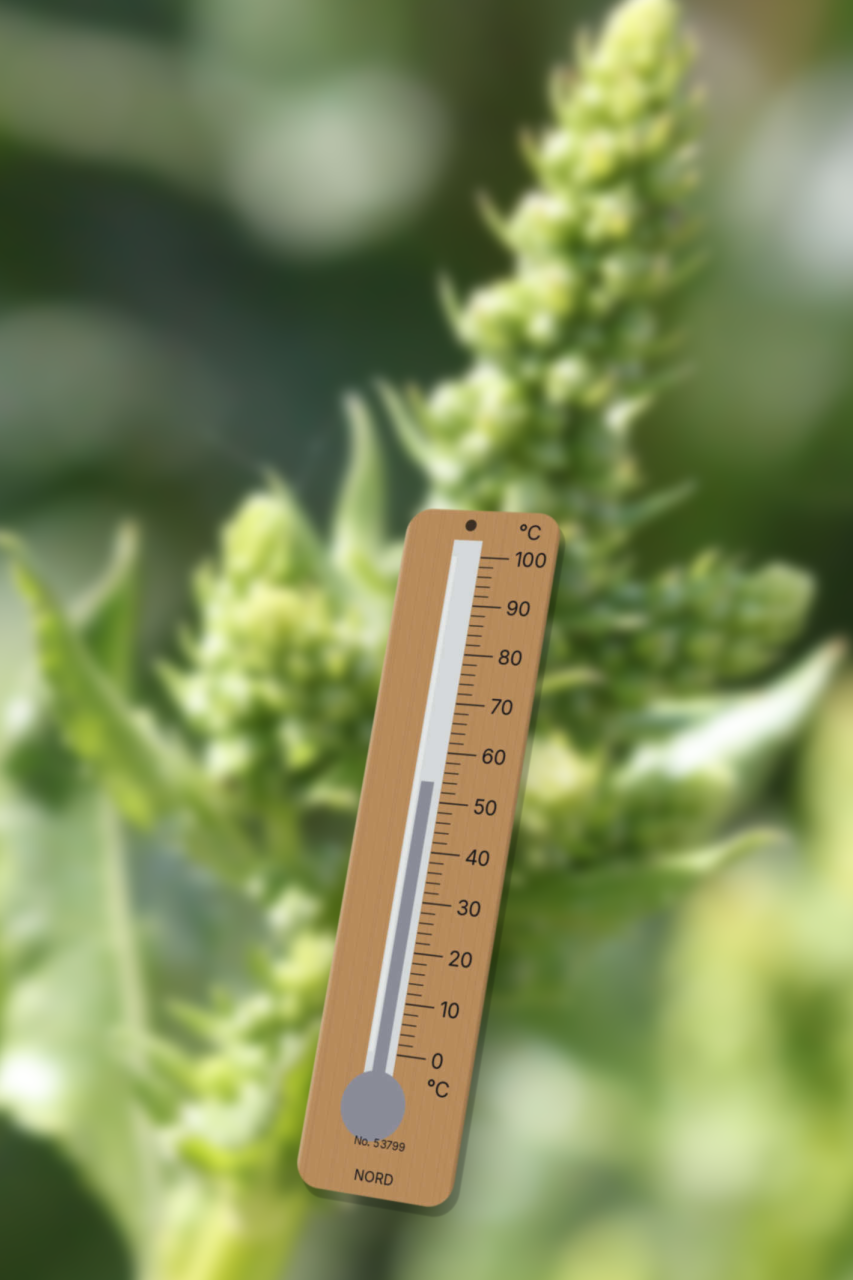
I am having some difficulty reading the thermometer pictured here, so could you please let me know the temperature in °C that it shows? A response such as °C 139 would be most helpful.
°C 54
